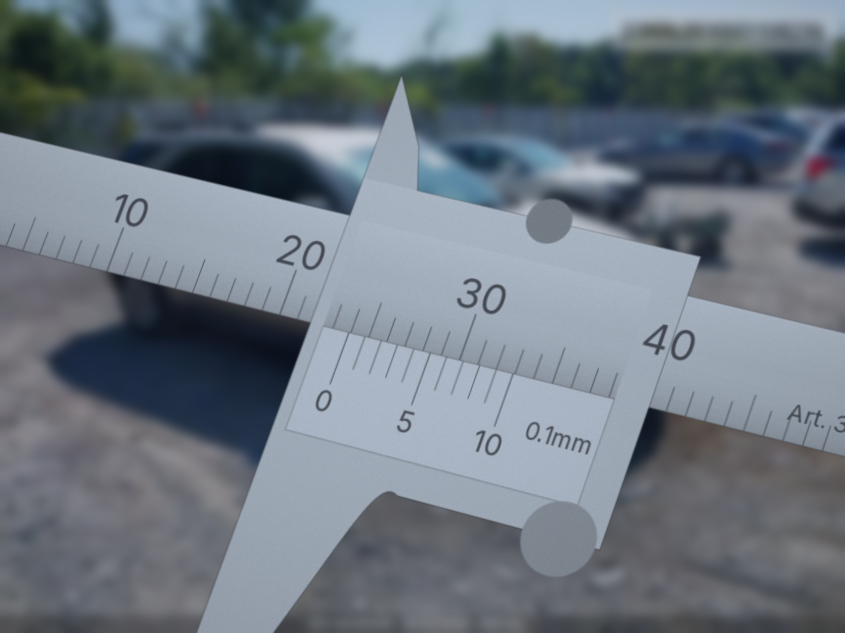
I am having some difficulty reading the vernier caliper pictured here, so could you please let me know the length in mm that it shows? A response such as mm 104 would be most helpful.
mm 23.9
